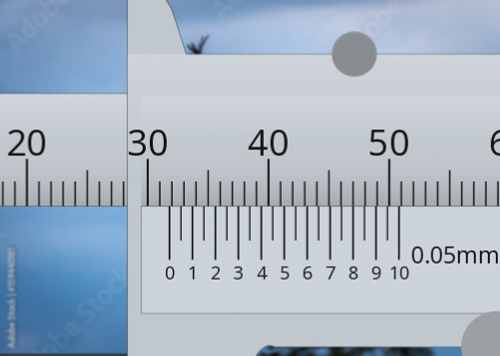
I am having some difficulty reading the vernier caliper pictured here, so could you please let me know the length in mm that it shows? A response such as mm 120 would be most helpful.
mm 31.8
